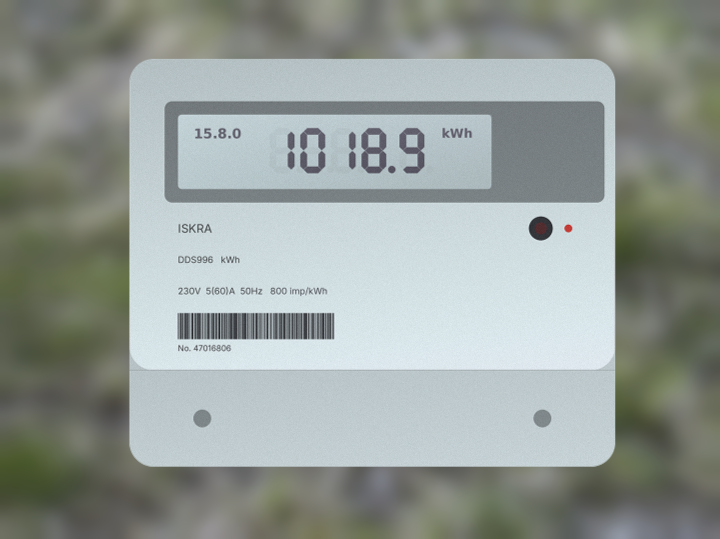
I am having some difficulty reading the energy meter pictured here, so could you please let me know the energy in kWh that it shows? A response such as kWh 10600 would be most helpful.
kWh 1018.9
